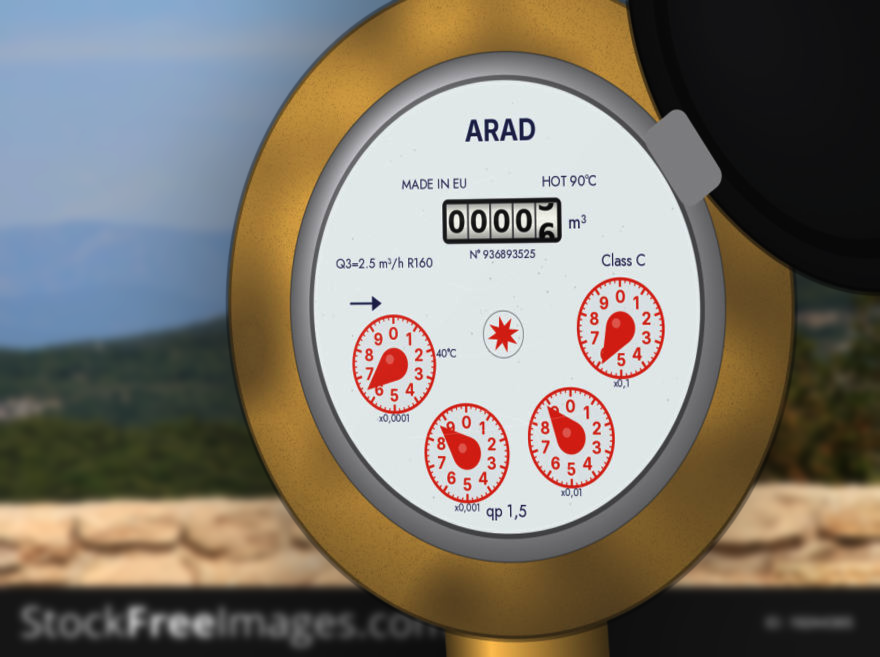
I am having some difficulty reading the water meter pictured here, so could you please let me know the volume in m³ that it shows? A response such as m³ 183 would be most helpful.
m³ 5.5886
